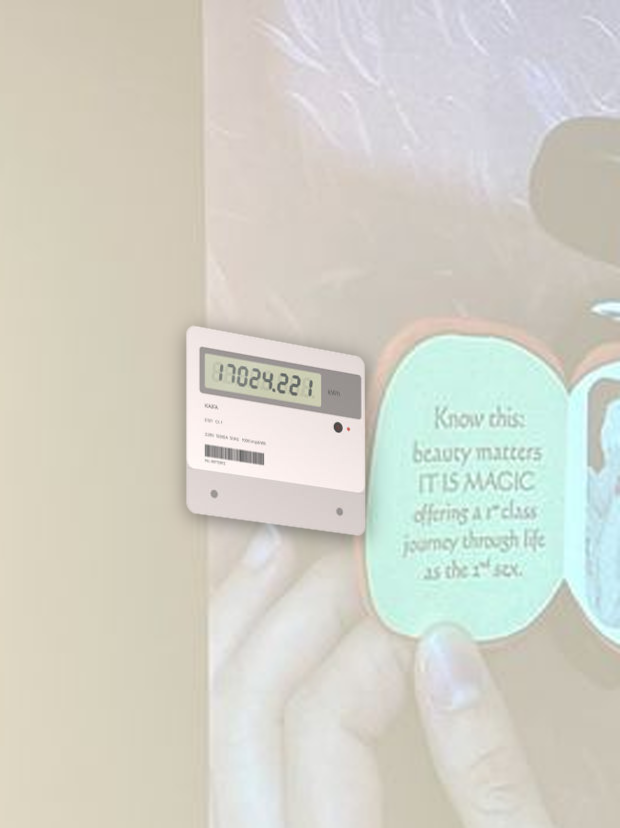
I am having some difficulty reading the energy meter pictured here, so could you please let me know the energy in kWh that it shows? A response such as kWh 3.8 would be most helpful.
kWh 17024.221
